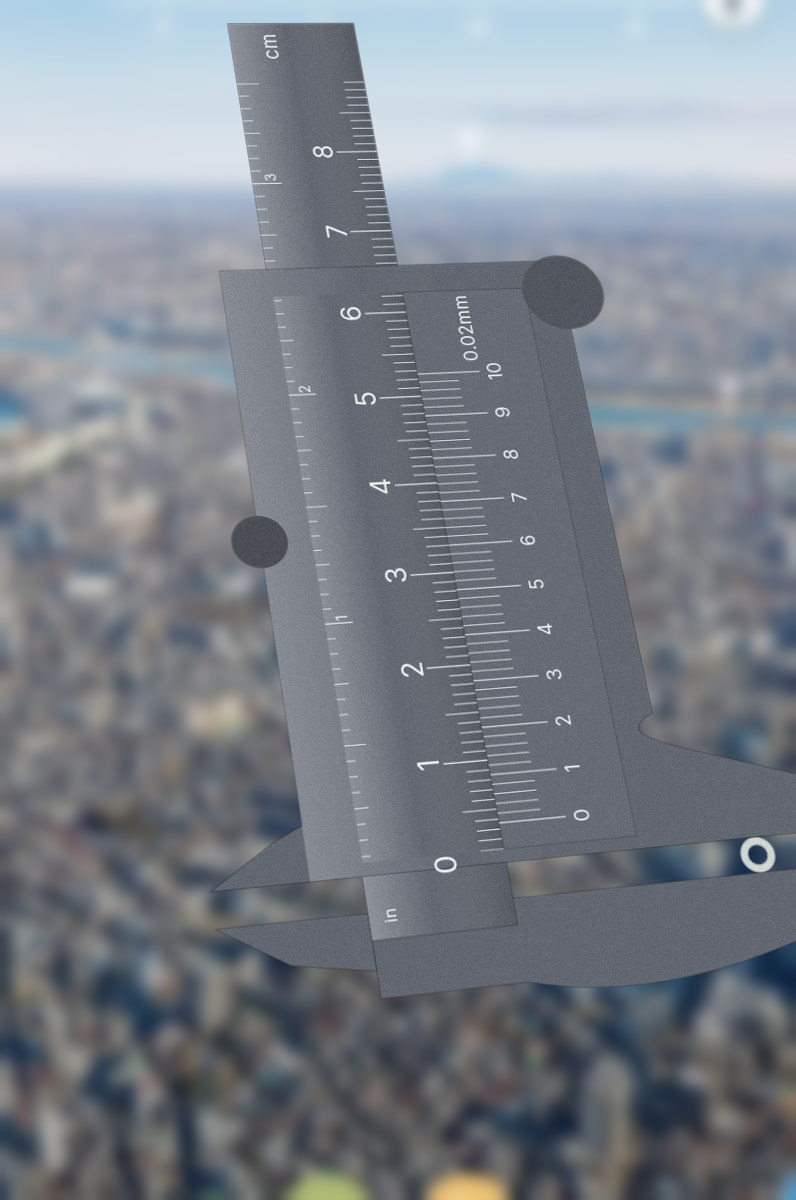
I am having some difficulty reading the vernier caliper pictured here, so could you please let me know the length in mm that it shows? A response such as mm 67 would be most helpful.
mm 3.6
